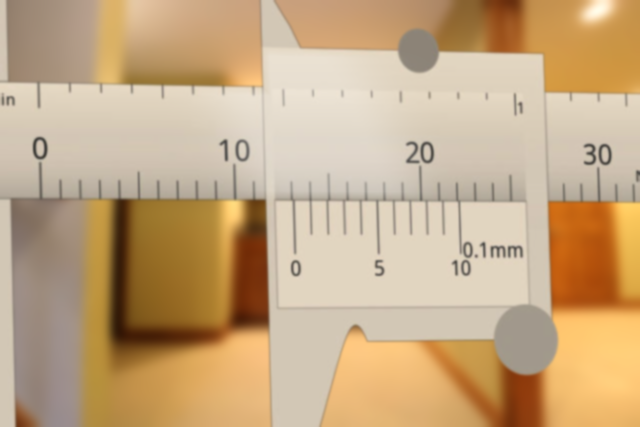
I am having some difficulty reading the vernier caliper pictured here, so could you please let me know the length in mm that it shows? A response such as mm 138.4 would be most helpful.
mm 13.1
